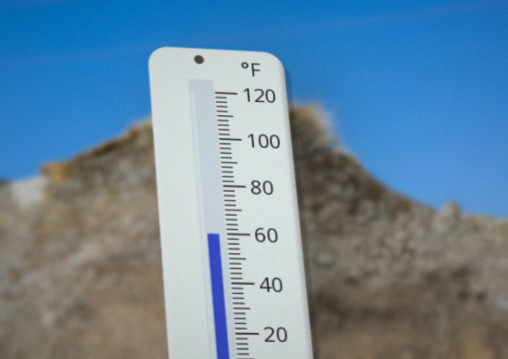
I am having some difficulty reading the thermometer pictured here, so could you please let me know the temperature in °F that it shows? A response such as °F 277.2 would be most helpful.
°F 60
